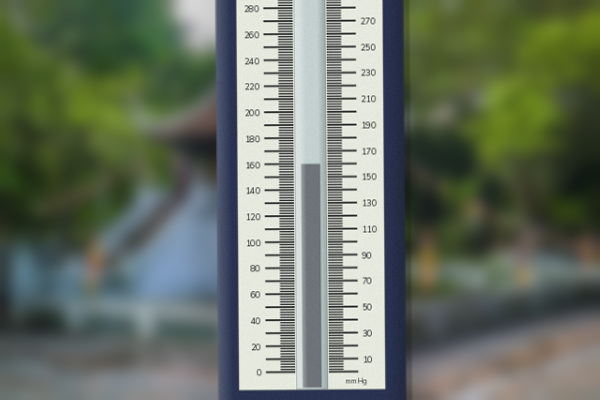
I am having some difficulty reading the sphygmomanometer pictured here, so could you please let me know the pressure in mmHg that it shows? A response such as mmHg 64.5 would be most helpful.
mmHg 160
